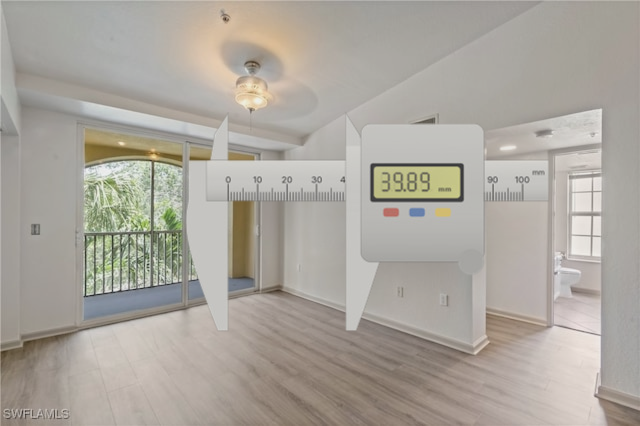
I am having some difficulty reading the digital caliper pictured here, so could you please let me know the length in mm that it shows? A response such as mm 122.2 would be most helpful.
mm 39.89
